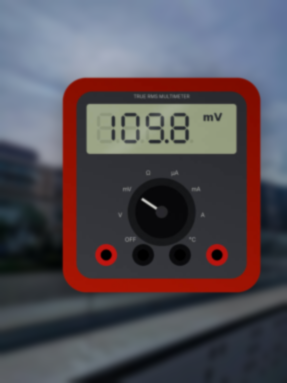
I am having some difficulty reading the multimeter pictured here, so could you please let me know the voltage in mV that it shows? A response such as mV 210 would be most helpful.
mV 109.8
